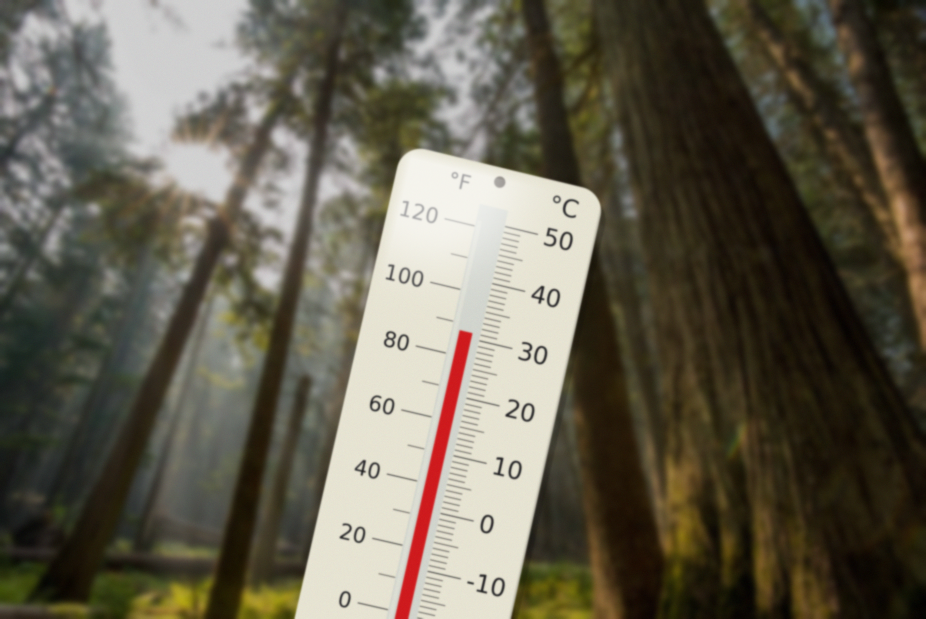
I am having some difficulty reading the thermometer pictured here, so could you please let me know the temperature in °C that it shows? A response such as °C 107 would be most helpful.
°C 31
